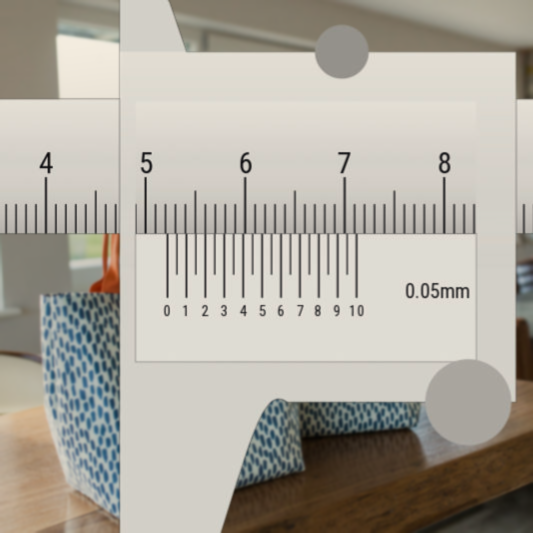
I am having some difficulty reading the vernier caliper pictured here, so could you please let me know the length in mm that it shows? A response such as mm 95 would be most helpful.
mm 52.2
